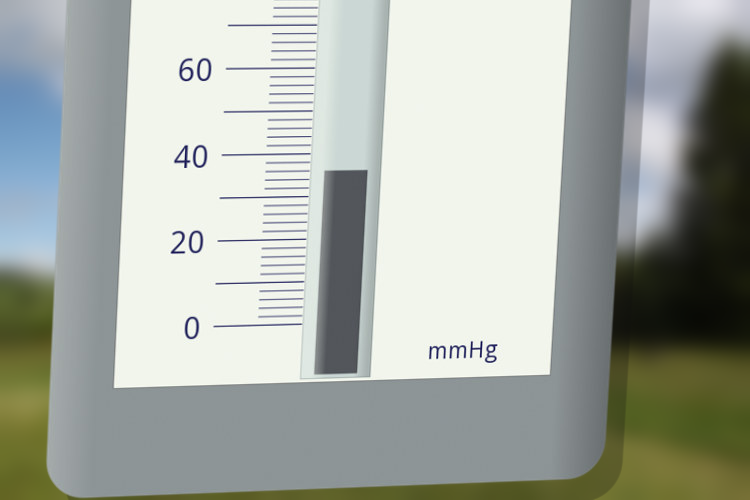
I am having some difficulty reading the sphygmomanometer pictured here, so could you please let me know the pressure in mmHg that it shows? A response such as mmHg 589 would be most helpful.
mmHg 36
